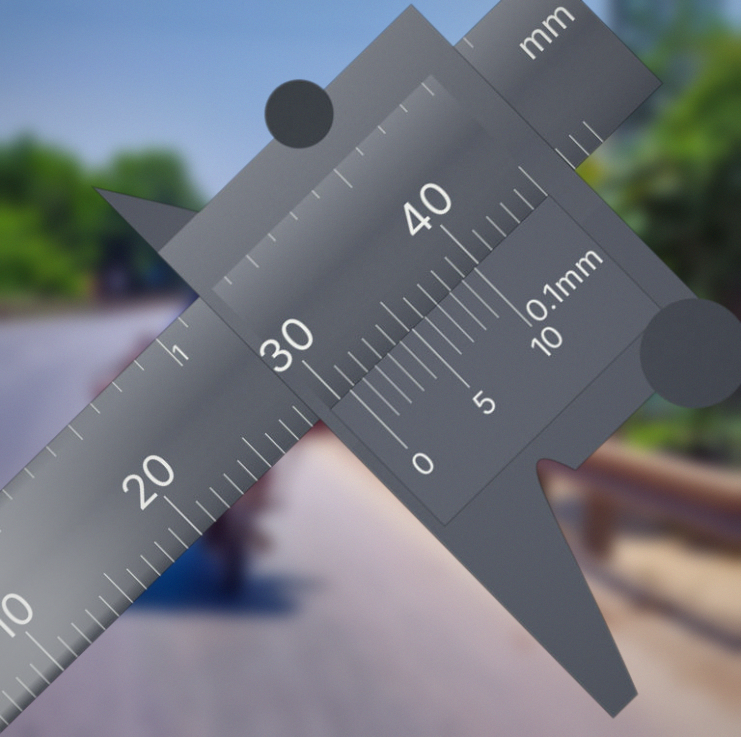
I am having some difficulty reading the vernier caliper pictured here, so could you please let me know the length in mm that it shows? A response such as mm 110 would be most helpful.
mm 30.7
